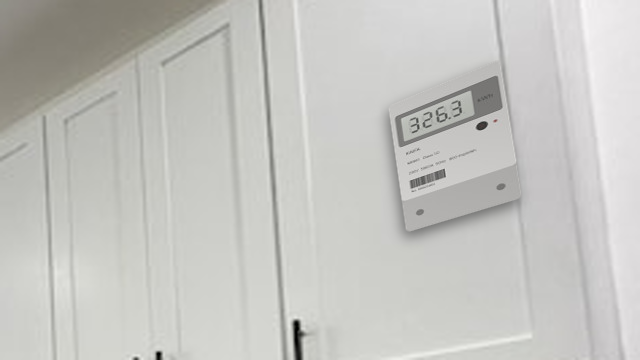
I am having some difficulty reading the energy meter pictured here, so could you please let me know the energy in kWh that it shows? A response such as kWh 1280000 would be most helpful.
kWh 326.3
